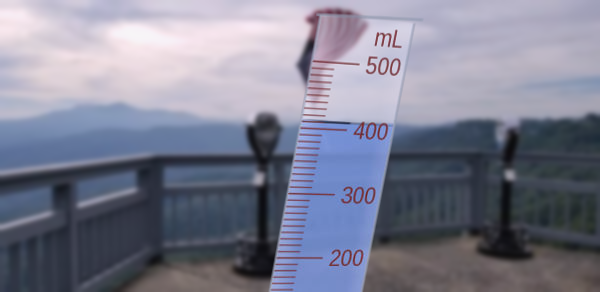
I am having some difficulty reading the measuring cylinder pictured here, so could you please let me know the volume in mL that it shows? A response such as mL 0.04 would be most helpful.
mL 410
